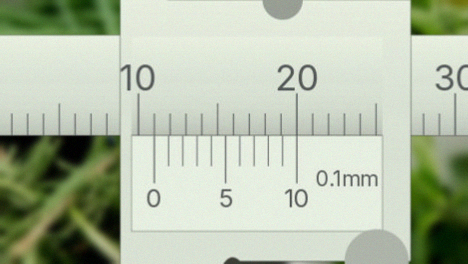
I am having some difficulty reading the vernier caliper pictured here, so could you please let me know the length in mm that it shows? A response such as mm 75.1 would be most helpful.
mm 11.0
